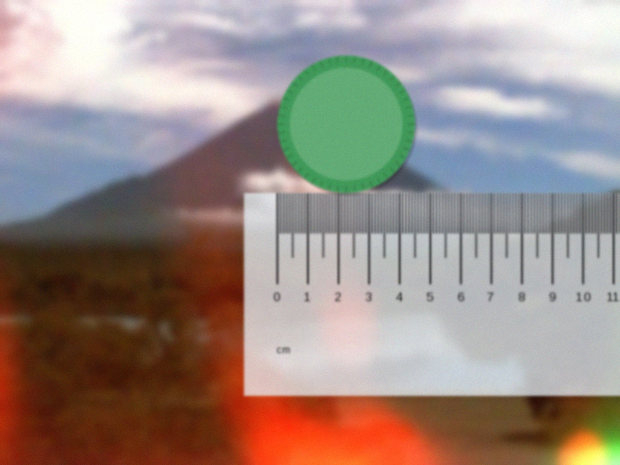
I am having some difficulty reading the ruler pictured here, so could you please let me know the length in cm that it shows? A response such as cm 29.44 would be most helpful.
cm 4.5
